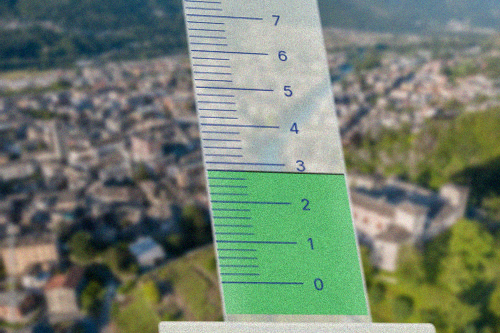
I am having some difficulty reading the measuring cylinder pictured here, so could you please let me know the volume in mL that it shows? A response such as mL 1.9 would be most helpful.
mL 2.8
